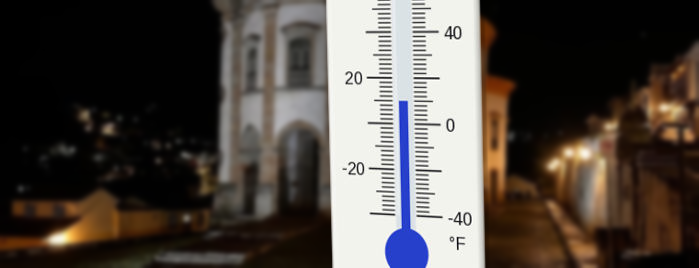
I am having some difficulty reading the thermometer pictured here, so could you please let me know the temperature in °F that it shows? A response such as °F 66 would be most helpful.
°F 10
